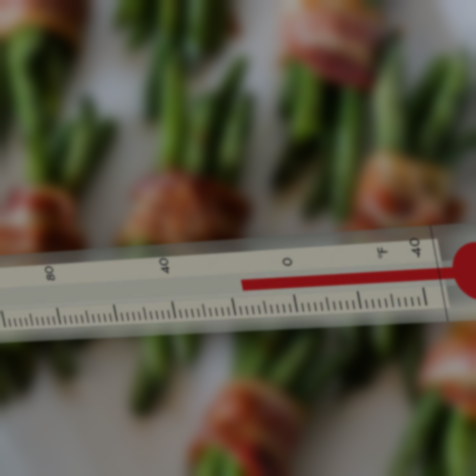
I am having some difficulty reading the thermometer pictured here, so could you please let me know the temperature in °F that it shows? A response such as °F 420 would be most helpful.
°F 16
